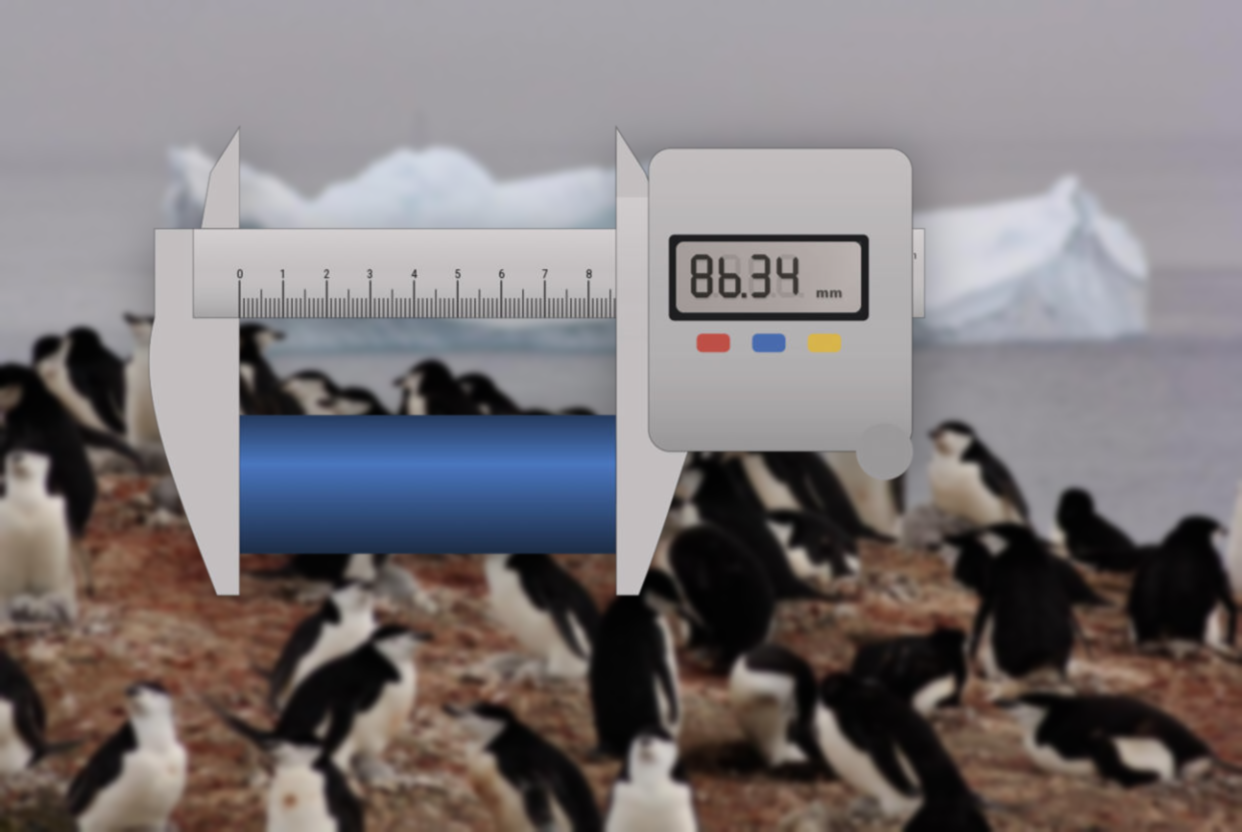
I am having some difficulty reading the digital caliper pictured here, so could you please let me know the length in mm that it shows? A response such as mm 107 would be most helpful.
mm 86.34
